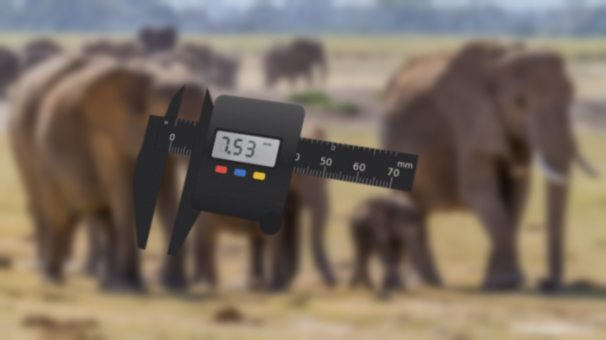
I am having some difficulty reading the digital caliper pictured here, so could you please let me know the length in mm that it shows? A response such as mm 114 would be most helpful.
mm 7.53
